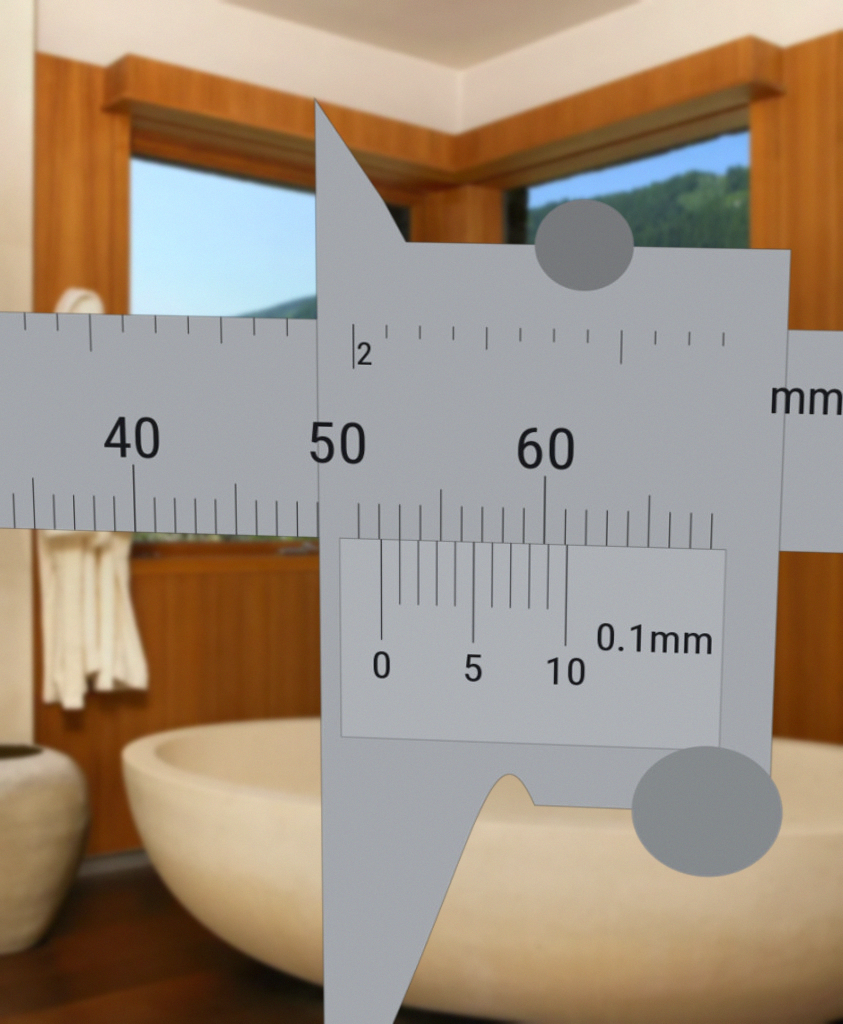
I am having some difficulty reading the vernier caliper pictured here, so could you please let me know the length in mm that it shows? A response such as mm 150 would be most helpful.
mm 52.1
